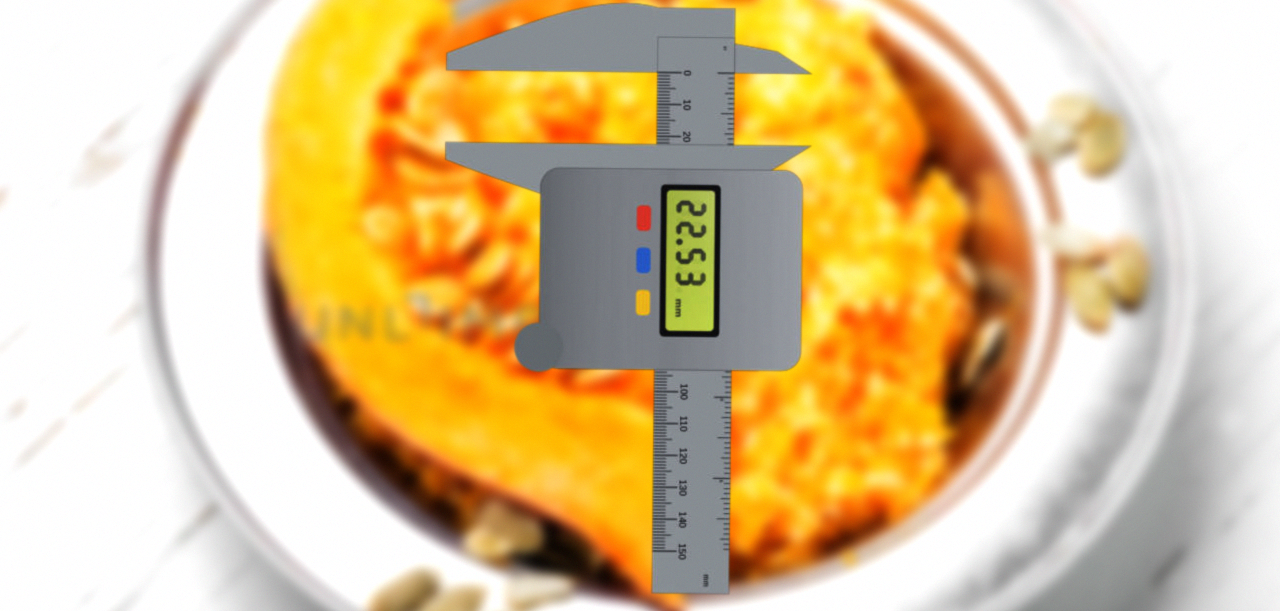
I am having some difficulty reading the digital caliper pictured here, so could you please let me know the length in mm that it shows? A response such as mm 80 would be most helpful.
mm 22.53
